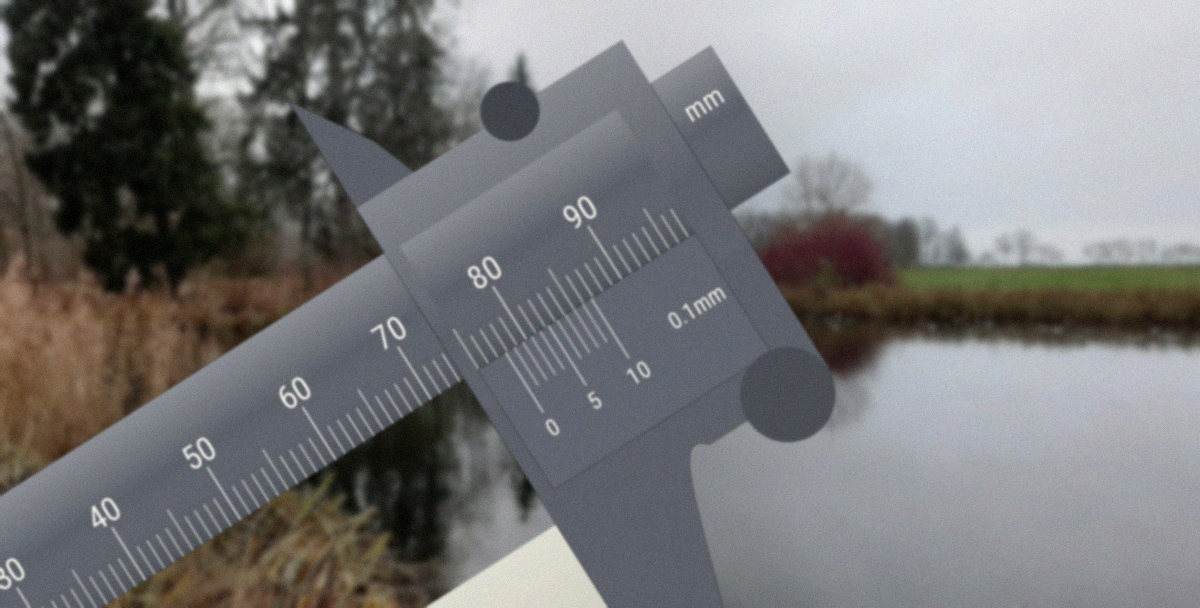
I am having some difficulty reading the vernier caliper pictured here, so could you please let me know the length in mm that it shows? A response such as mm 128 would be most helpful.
mm 77.8
